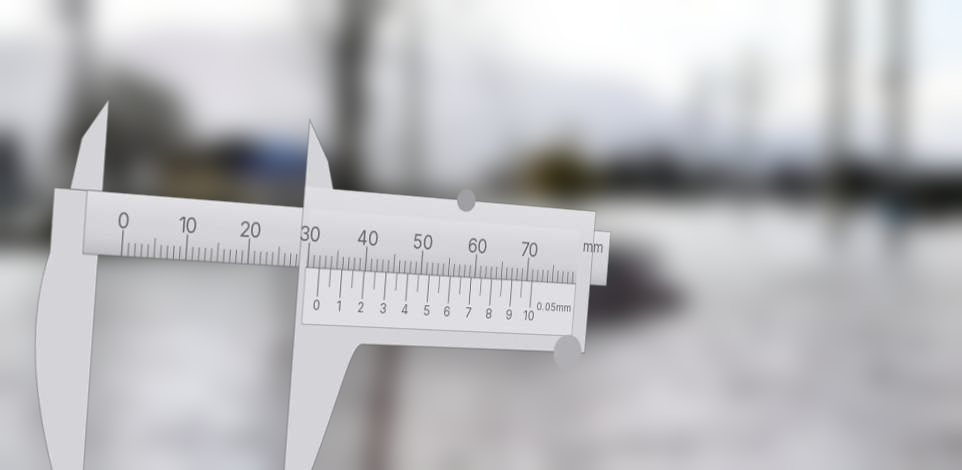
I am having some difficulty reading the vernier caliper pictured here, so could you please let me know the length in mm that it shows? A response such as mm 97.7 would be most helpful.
mm 32.0
